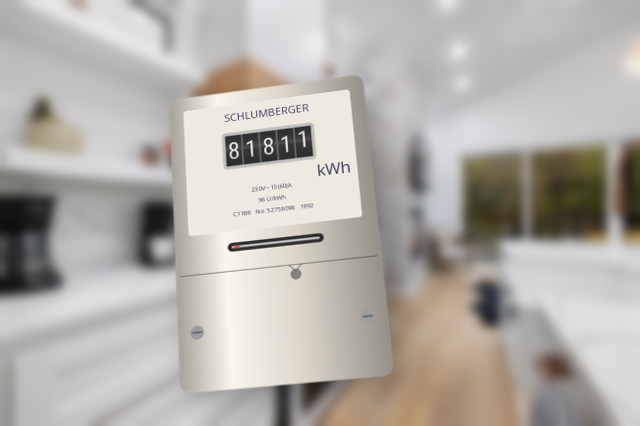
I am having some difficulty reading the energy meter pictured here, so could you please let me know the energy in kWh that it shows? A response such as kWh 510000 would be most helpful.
kWh 81811
